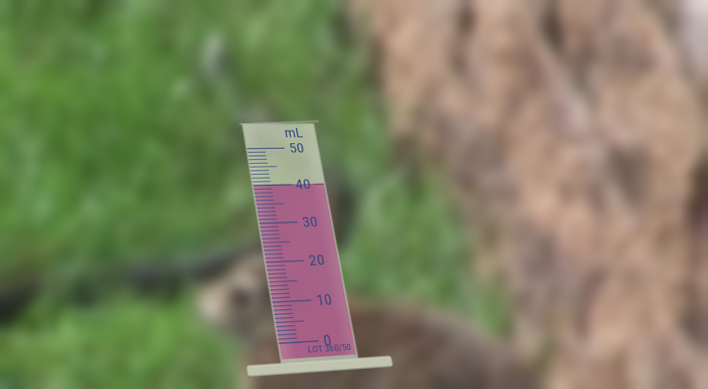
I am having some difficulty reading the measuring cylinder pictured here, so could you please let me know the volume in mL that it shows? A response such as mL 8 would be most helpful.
mL 40
